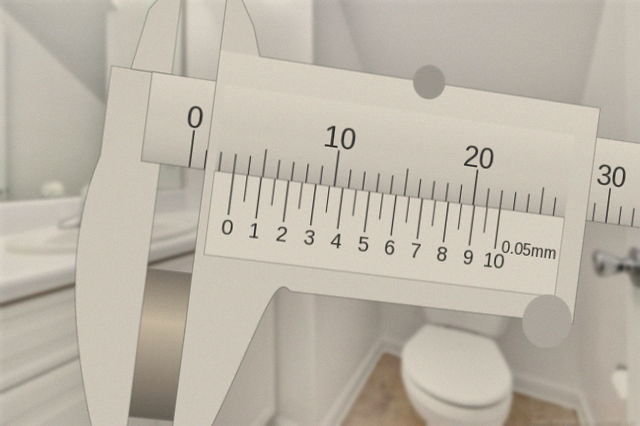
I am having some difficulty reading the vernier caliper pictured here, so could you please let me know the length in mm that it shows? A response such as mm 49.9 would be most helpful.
mm 3.0
